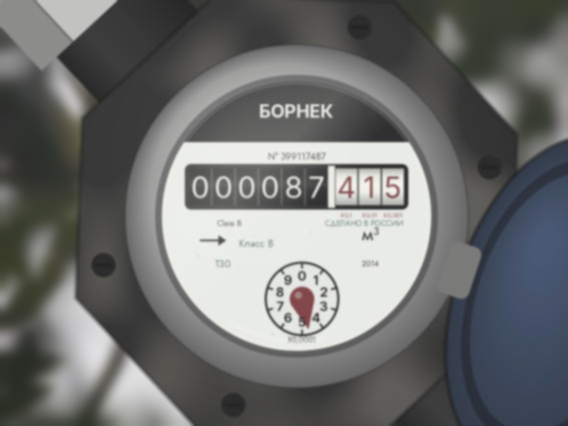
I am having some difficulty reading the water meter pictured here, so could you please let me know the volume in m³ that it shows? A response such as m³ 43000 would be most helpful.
m³ 87.4154
